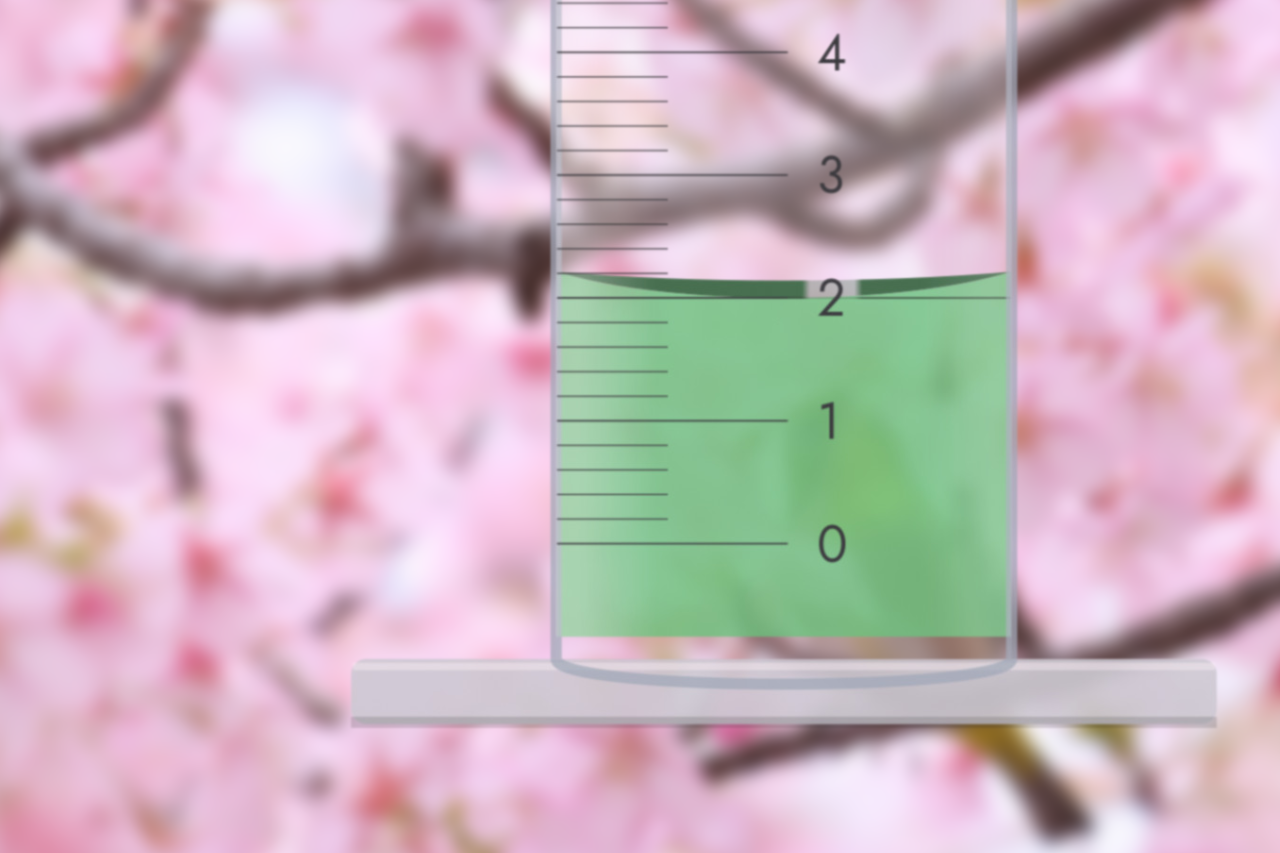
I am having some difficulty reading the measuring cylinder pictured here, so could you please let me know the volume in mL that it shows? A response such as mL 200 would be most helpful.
mL 2
